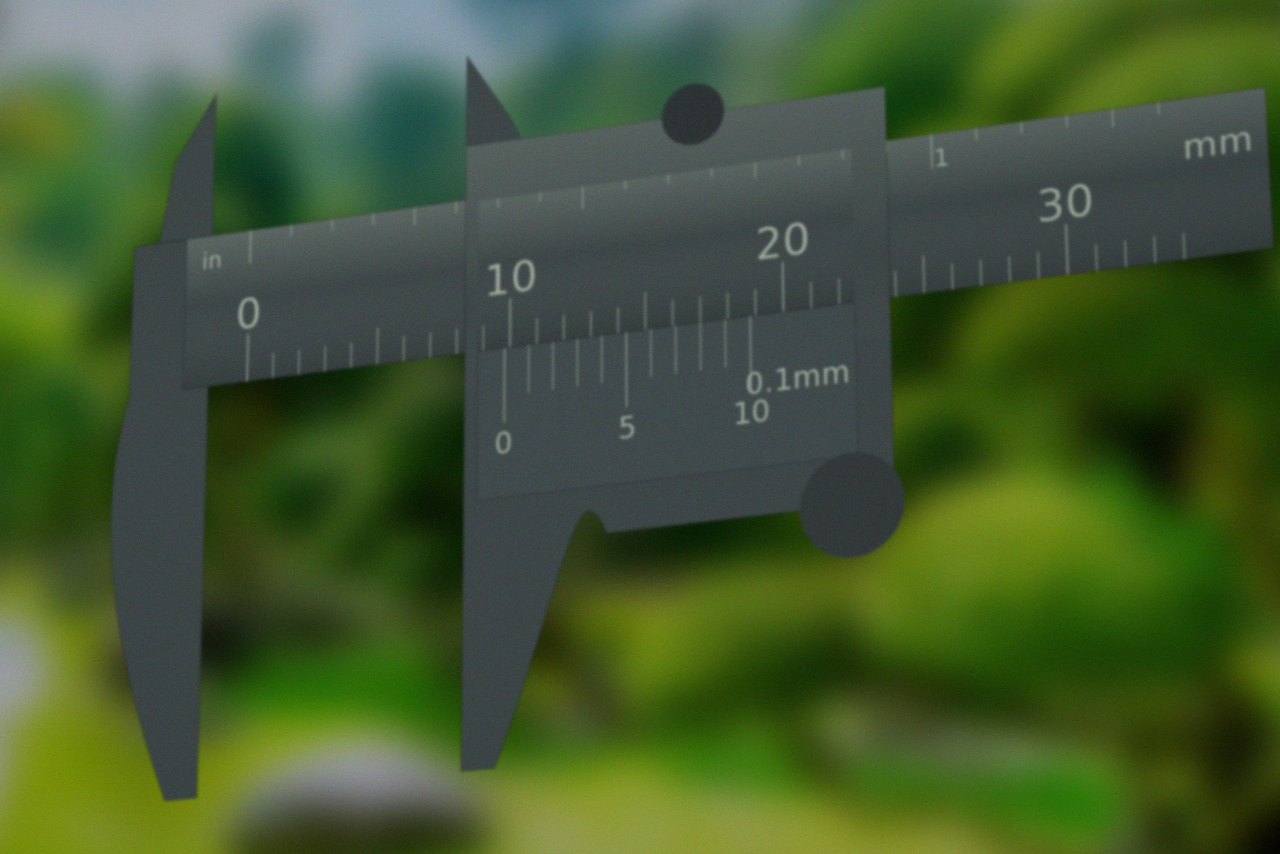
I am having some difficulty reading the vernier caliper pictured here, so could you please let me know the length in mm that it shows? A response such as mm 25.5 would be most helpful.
mm 9.8
